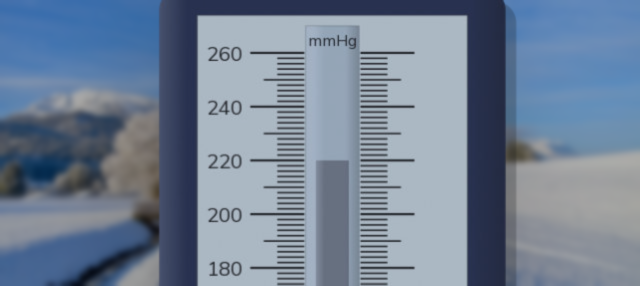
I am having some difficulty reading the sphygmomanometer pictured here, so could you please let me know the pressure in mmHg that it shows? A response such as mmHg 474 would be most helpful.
mmHg 220
